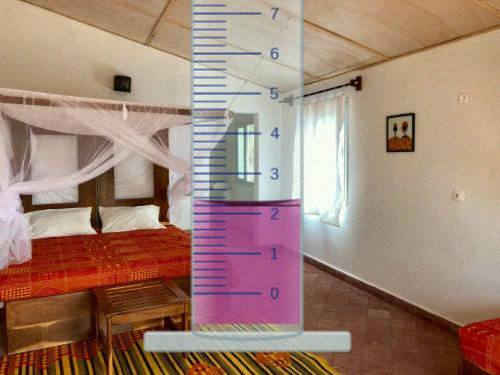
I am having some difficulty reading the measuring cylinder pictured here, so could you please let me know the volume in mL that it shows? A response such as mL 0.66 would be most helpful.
mL 2.2
